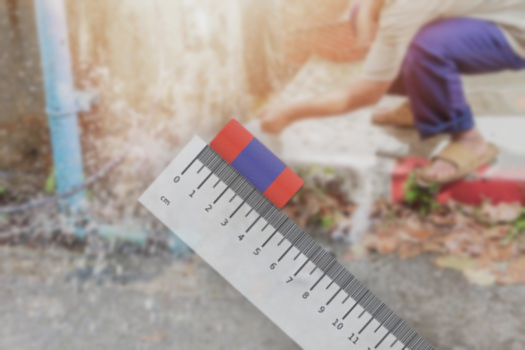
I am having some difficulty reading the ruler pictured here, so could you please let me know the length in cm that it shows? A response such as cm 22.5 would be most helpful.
cm 4.5
